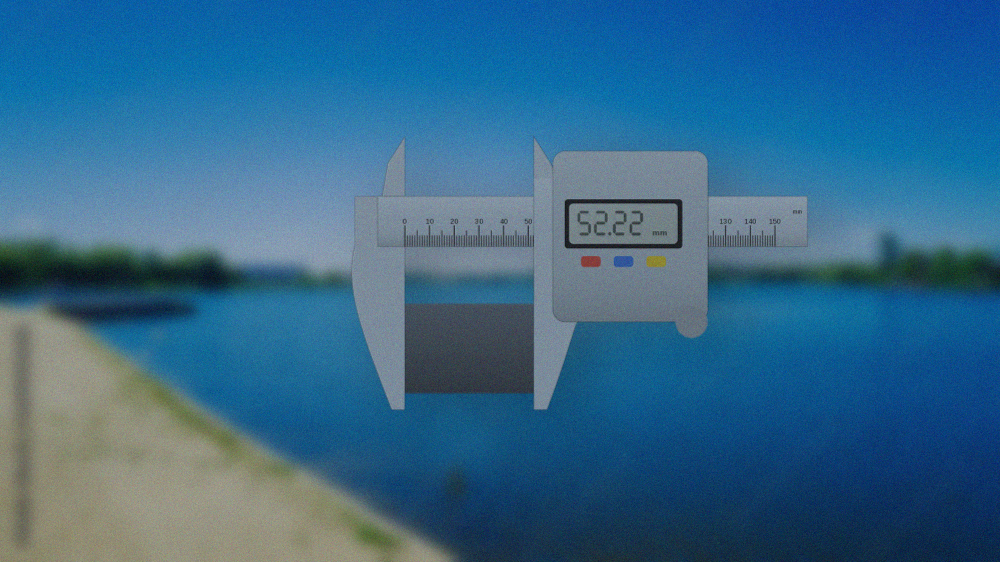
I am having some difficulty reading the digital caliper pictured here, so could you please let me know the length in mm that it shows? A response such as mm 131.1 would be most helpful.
mm 52.22
